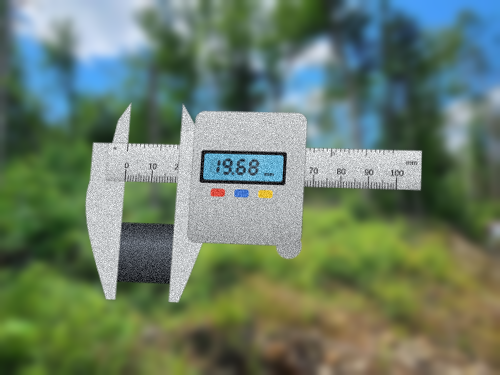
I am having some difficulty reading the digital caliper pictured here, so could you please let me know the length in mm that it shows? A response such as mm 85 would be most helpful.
mm 19.68
